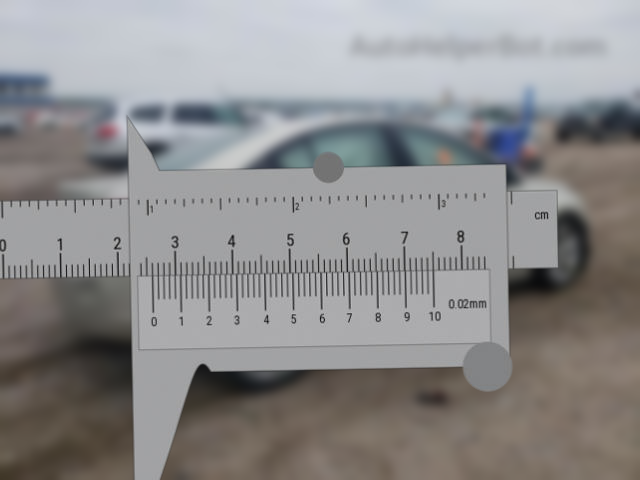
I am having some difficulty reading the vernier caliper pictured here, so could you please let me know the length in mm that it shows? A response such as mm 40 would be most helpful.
mm 26.0
